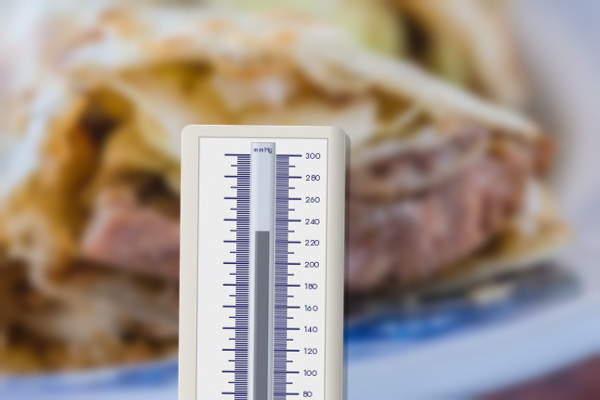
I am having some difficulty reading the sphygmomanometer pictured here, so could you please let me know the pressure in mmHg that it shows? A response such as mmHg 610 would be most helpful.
mmHg 230
